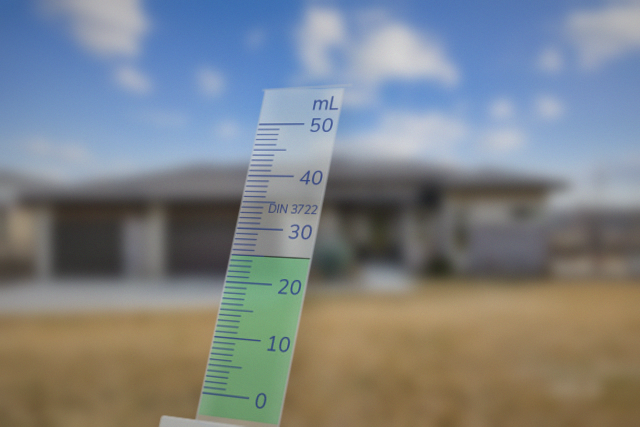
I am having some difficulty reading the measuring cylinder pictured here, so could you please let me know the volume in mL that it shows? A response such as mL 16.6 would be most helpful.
mL 25
